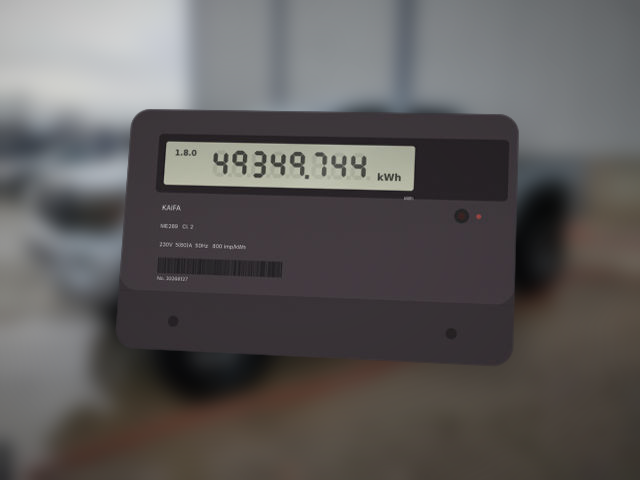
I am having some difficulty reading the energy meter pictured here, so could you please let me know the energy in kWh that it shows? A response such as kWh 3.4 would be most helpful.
kWh 49349.744
